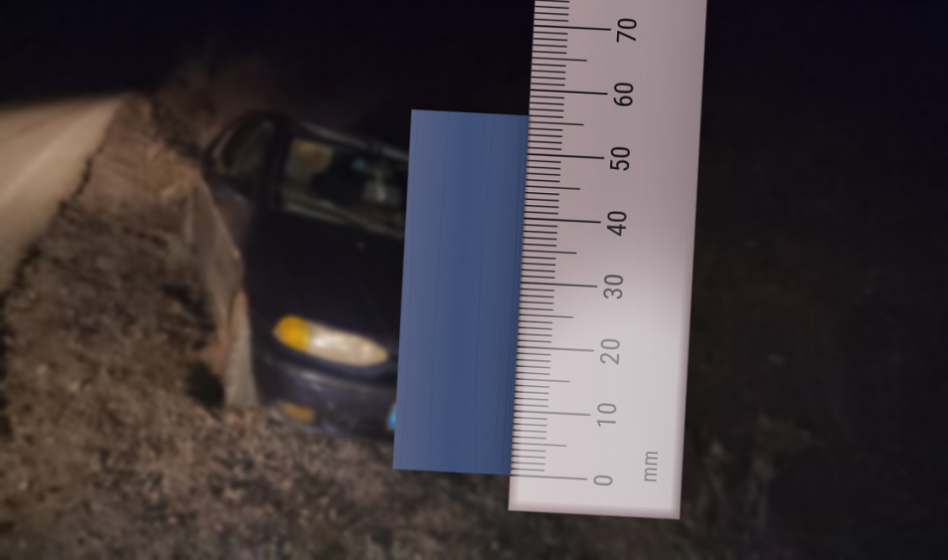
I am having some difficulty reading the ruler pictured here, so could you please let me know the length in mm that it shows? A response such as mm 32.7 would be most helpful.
mm 56
